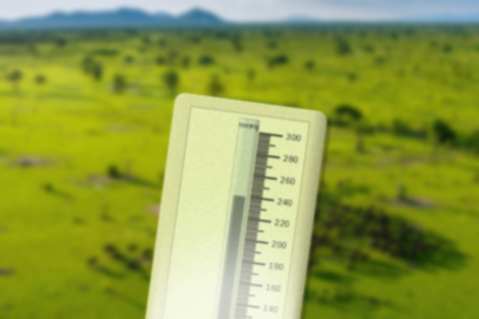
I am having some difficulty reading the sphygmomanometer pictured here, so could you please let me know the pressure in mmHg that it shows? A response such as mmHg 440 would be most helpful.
mmHg 240
